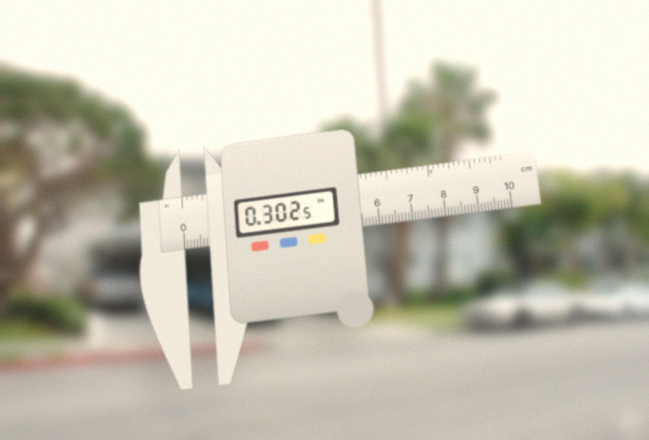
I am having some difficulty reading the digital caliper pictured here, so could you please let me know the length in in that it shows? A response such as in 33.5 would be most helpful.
in 0.3025
